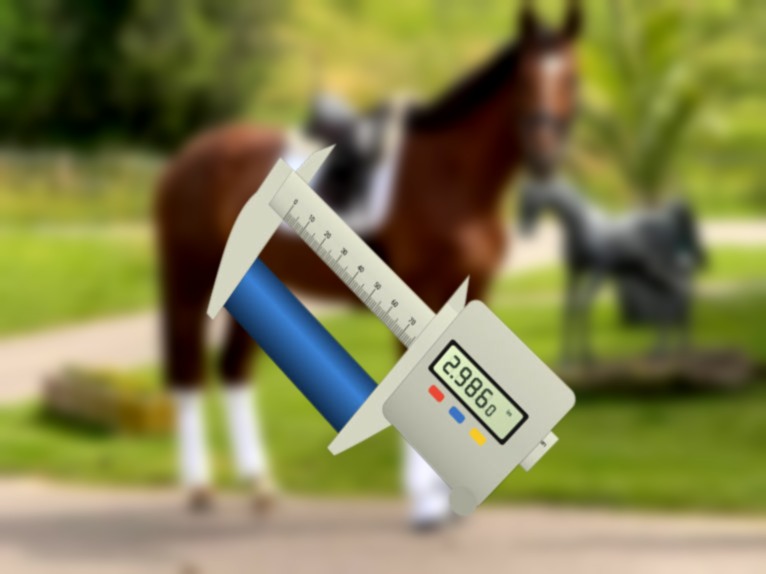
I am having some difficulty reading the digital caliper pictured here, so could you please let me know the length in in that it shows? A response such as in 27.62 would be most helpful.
in 2.9860
